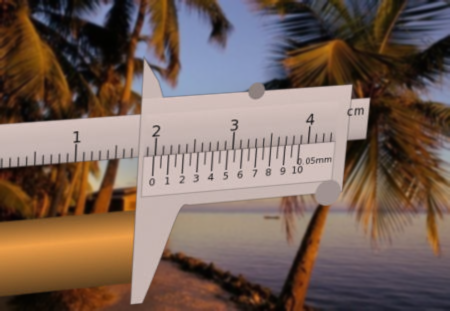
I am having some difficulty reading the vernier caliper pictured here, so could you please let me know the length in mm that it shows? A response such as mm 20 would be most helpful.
mm 19.8
